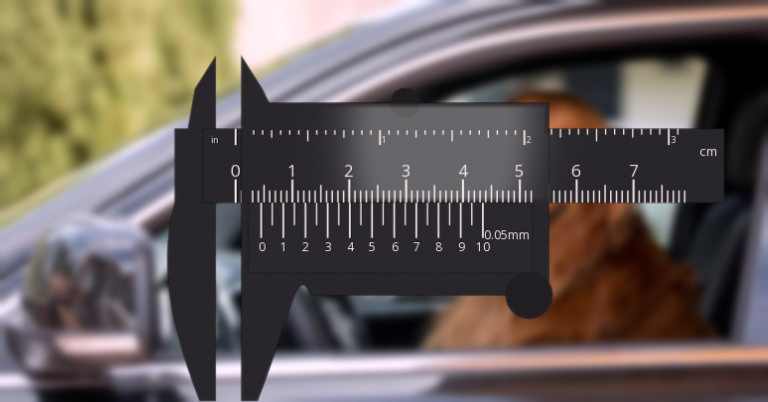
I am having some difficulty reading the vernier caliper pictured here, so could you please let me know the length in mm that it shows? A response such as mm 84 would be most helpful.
mm 4.5
